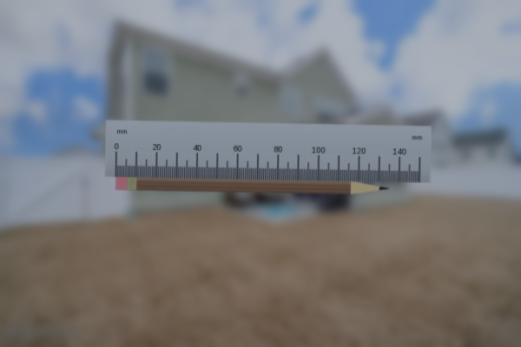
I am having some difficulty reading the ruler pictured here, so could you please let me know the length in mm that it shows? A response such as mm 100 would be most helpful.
mm 135
